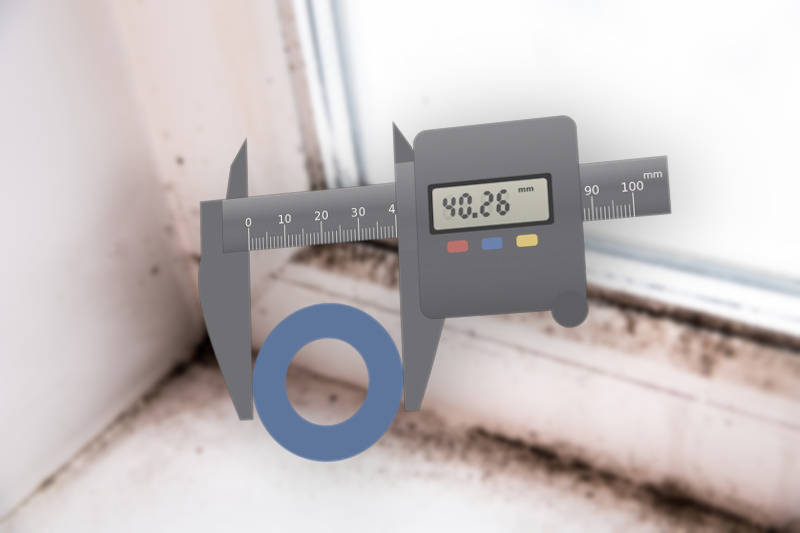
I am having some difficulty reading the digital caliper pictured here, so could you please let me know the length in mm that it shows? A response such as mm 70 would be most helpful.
mm 40.26
